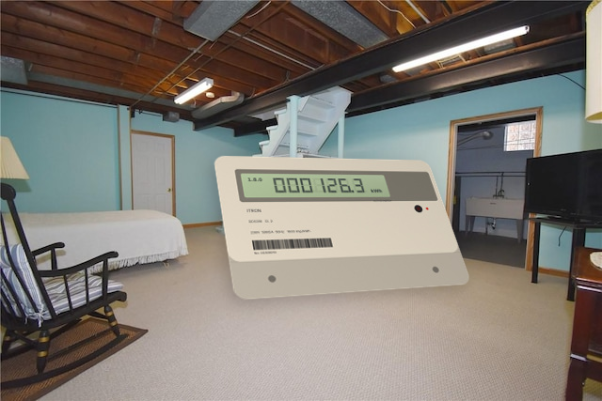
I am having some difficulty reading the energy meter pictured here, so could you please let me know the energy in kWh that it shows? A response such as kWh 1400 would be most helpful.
kWh 126.3
